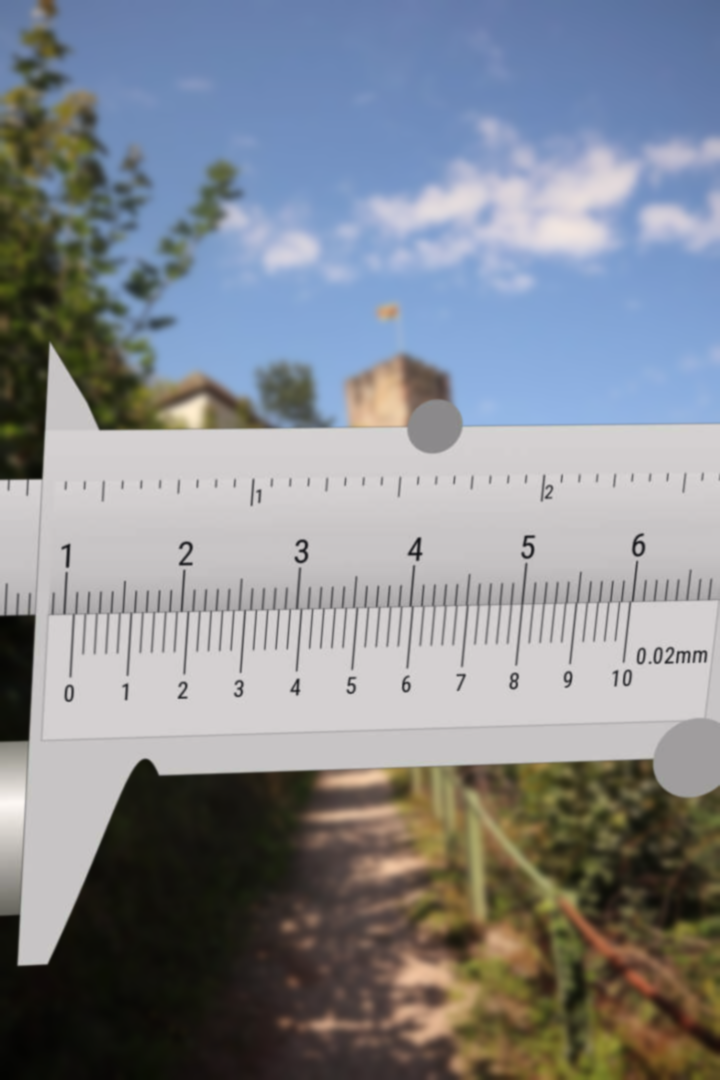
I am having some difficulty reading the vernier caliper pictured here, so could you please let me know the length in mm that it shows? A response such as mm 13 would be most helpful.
mm 10.8
